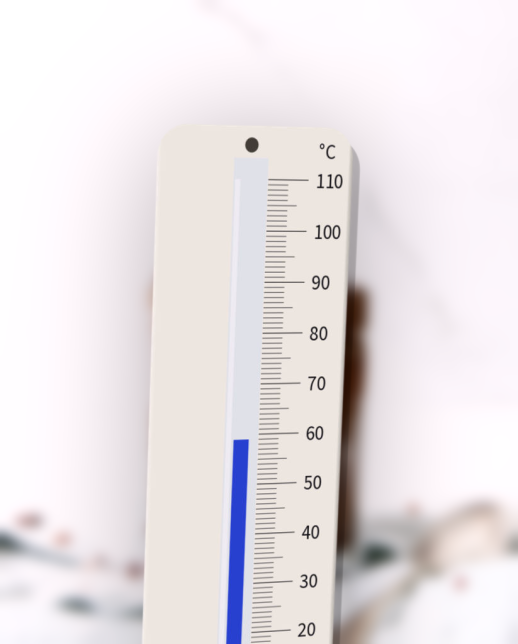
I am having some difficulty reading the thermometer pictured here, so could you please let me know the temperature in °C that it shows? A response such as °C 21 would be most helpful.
°C 59
